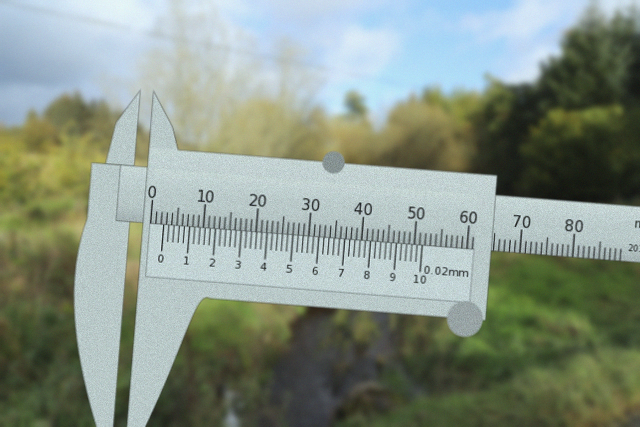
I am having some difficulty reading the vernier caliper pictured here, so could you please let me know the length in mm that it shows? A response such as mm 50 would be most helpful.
mm 2.5
